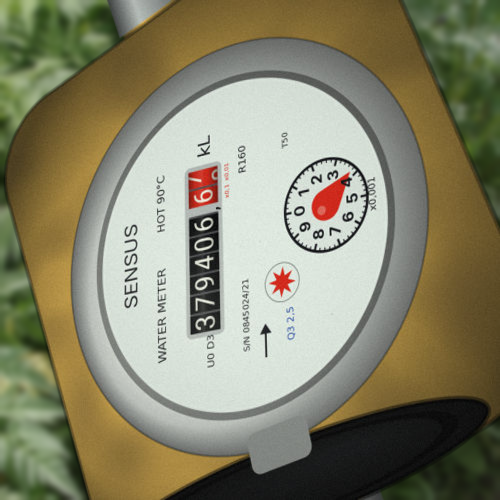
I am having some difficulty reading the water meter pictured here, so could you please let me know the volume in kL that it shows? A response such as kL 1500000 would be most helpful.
kL 379406.673
